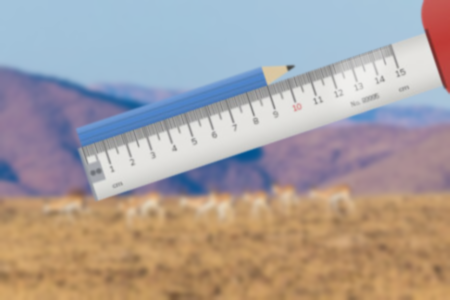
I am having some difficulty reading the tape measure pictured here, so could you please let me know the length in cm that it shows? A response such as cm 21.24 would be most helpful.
cm 10.5
